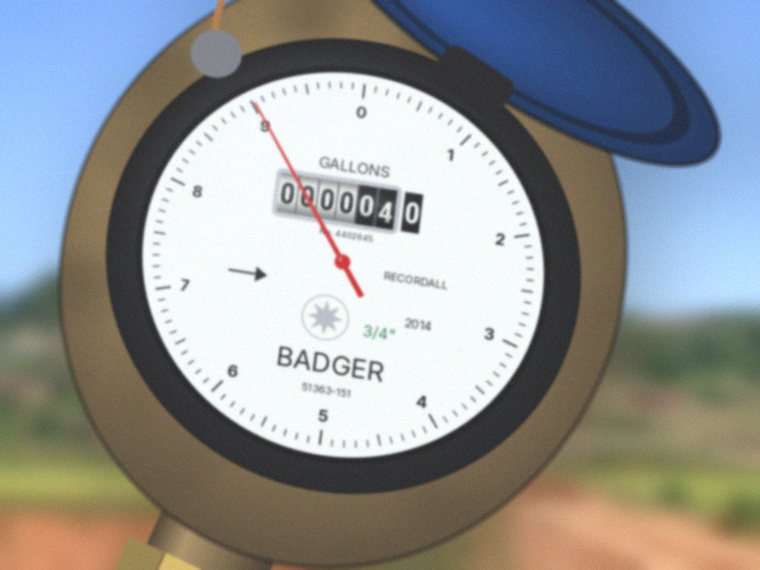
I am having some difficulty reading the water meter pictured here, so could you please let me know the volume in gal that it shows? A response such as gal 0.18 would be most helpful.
gal 39.0
